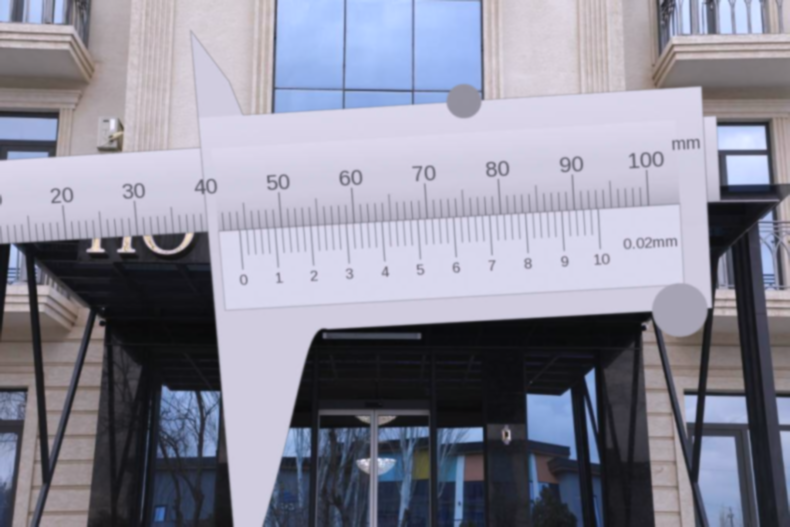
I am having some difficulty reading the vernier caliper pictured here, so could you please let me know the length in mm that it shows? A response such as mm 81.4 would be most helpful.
mm 44.2
